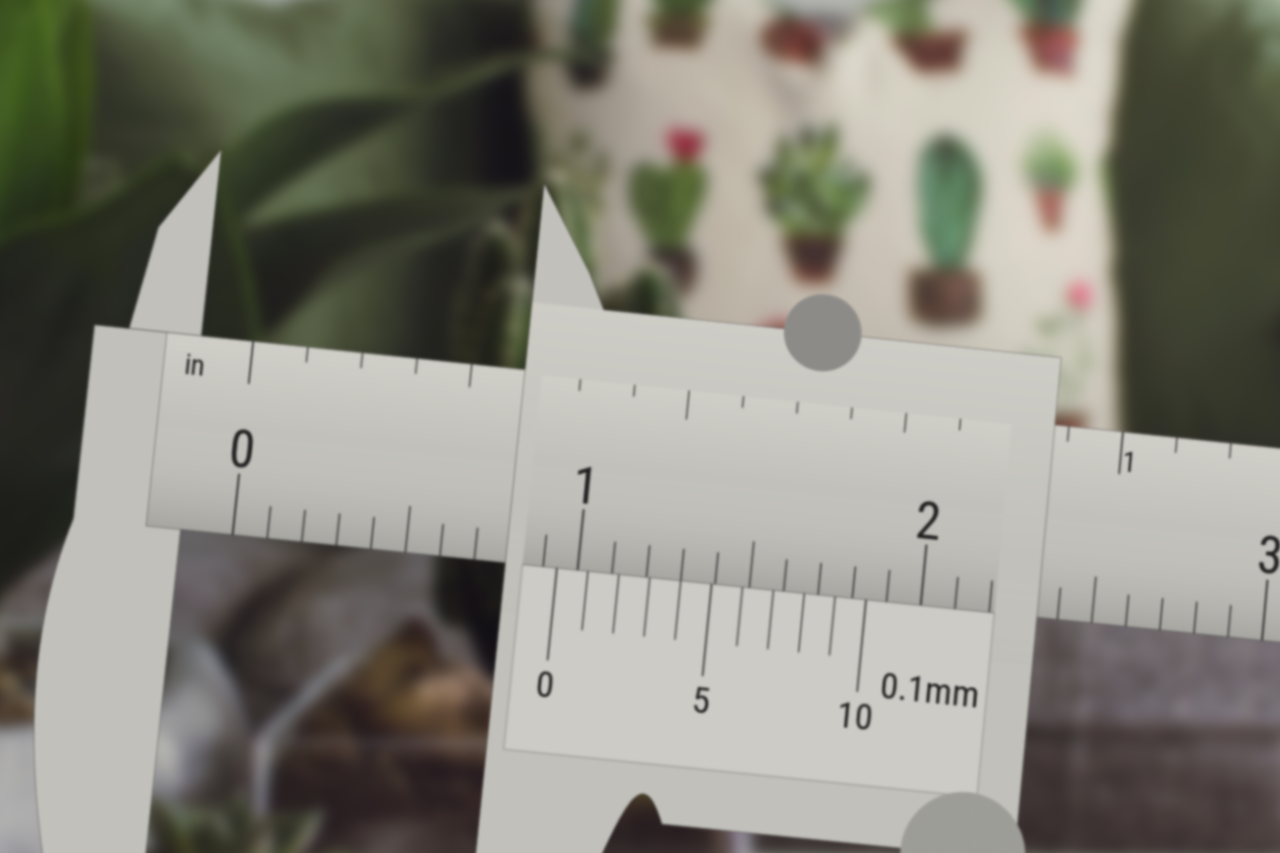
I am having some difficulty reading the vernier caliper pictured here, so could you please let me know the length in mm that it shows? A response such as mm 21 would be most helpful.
mm 9.4
